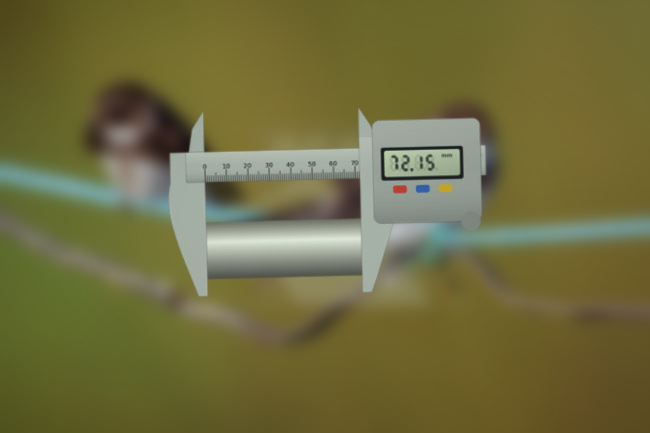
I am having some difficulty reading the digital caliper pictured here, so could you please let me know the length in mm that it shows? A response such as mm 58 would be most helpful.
mm 72.15
